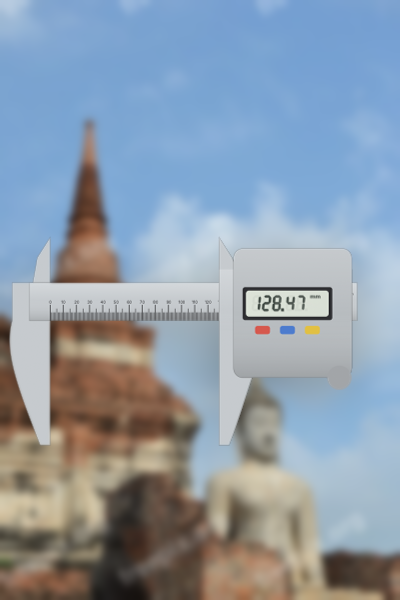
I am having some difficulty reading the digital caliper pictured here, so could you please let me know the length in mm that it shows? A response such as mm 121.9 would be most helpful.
mm 128.47
